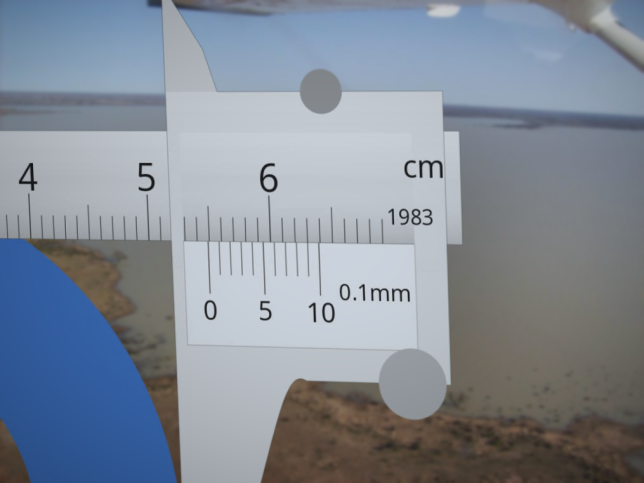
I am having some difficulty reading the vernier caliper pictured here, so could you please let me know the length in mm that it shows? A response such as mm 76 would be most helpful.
mm 54.9
